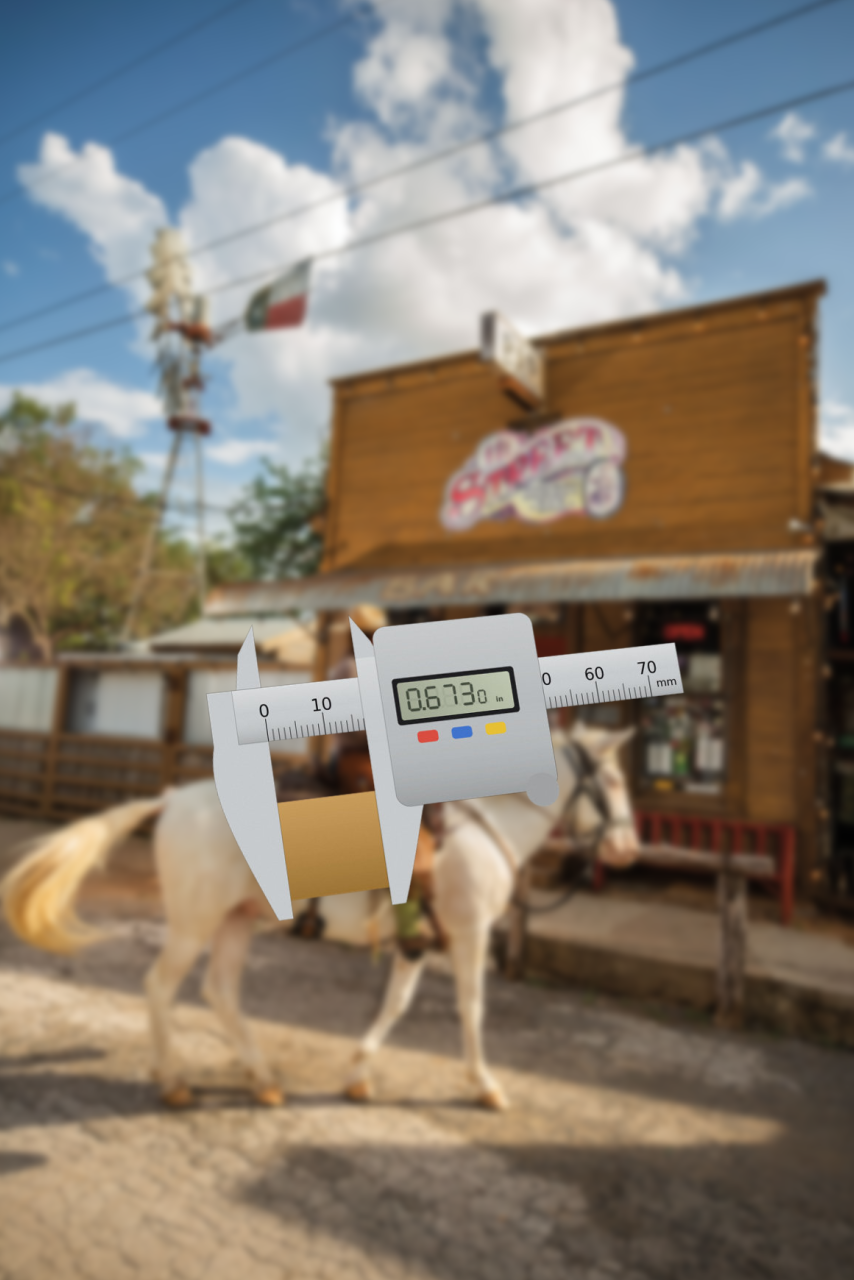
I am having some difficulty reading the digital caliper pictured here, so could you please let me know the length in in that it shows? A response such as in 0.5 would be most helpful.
in 0.6730
